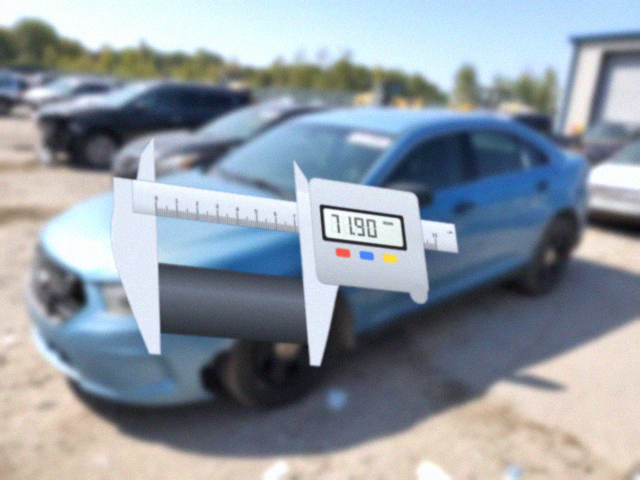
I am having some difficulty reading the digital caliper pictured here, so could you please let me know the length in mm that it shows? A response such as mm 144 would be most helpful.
mm 71.90
